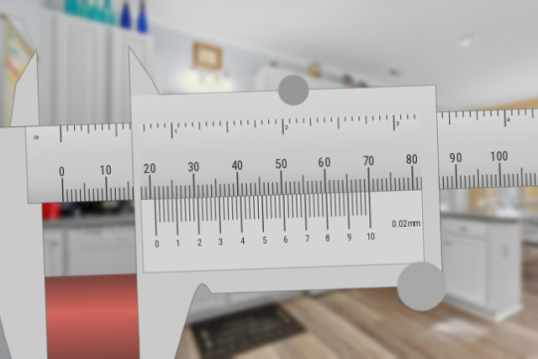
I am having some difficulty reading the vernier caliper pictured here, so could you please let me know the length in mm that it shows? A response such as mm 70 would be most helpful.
mm 21.0
